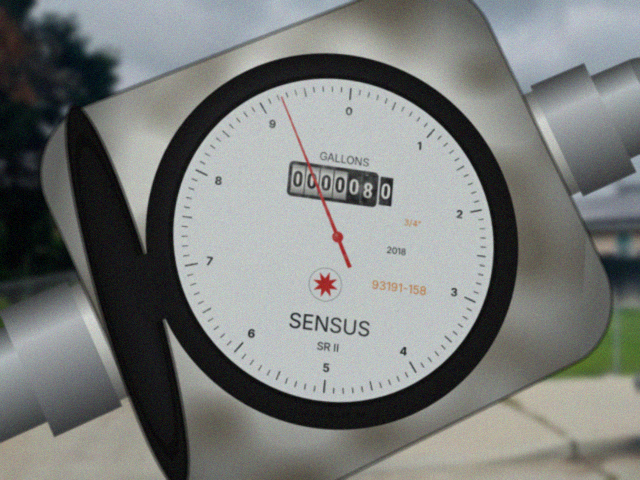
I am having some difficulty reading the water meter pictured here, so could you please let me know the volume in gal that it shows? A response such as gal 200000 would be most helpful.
gal 79.2
